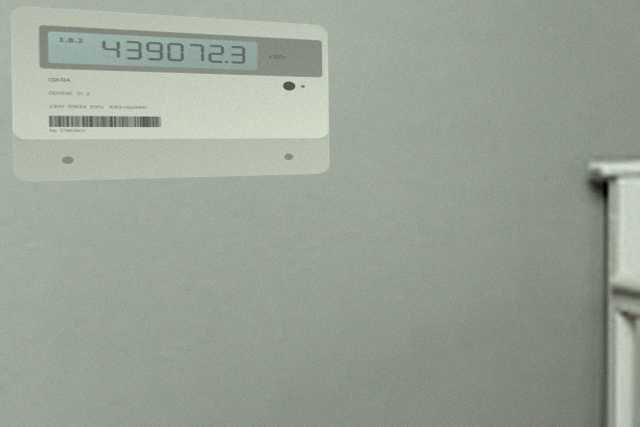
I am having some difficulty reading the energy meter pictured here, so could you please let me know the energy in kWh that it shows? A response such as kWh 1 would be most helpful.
kWh 439072.3
